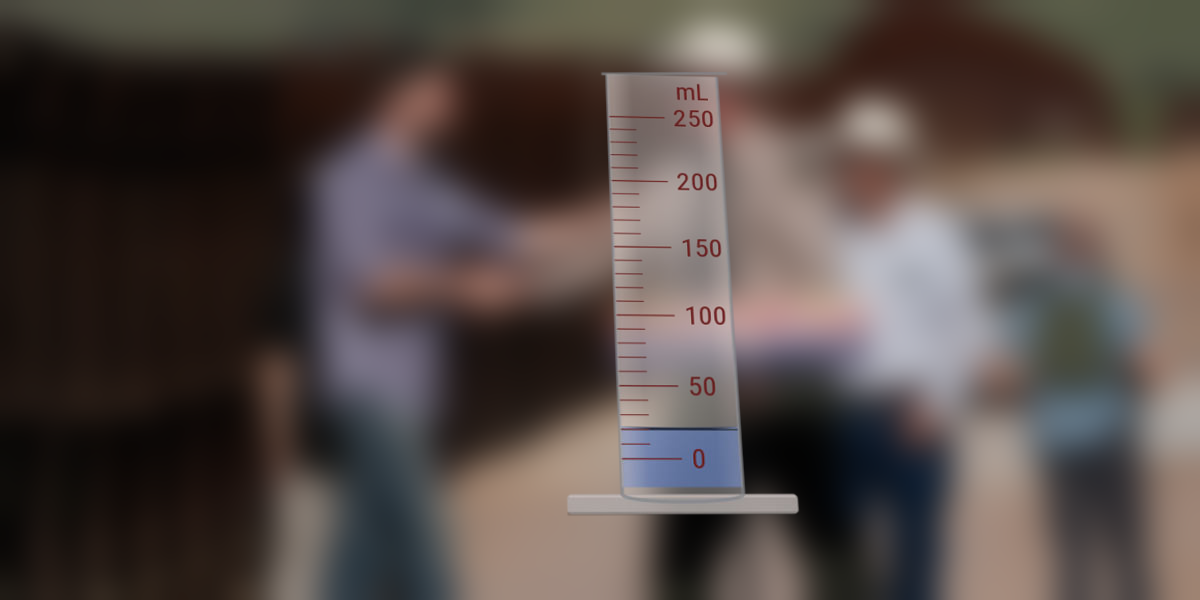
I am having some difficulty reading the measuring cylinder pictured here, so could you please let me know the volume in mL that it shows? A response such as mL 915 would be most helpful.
mL 20
